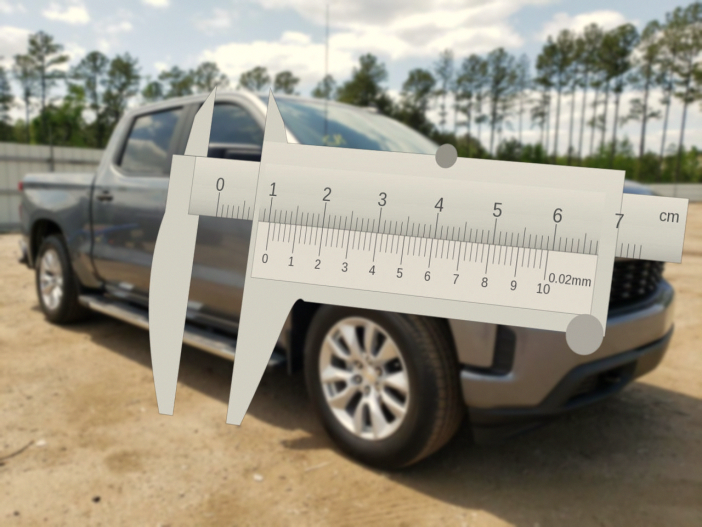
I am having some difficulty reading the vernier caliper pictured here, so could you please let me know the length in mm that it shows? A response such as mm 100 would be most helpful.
mm 10.2
